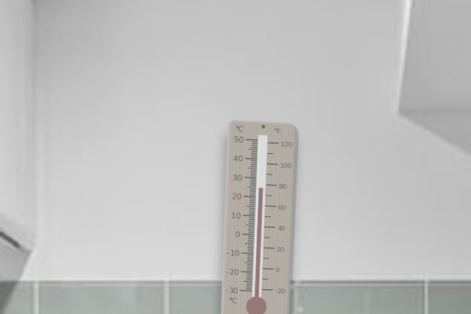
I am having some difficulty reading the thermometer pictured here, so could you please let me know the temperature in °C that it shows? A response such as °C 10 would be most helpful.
°C 25
